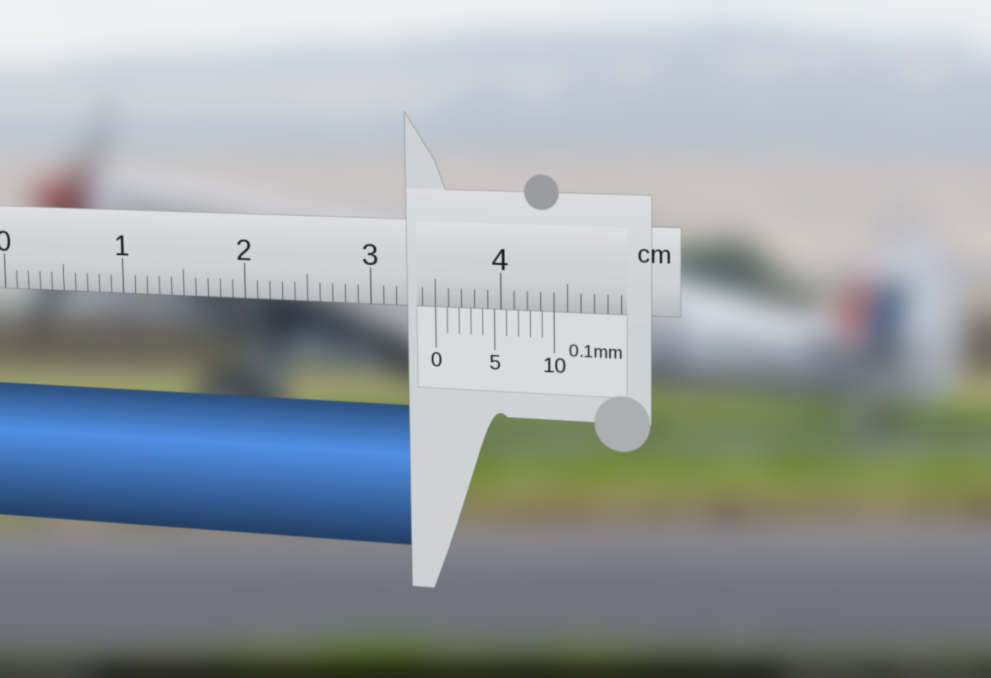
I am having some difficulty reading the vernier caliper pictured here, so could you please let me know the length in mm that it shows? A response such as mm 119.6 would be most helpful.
mm 35.0
